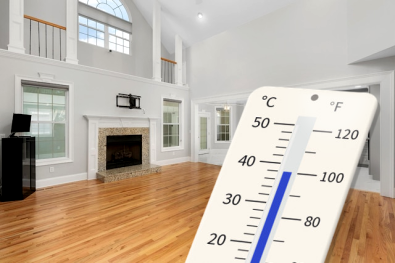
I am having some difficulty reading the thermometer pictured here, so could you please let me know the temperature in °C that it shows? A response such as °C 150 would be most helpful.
°C 38
